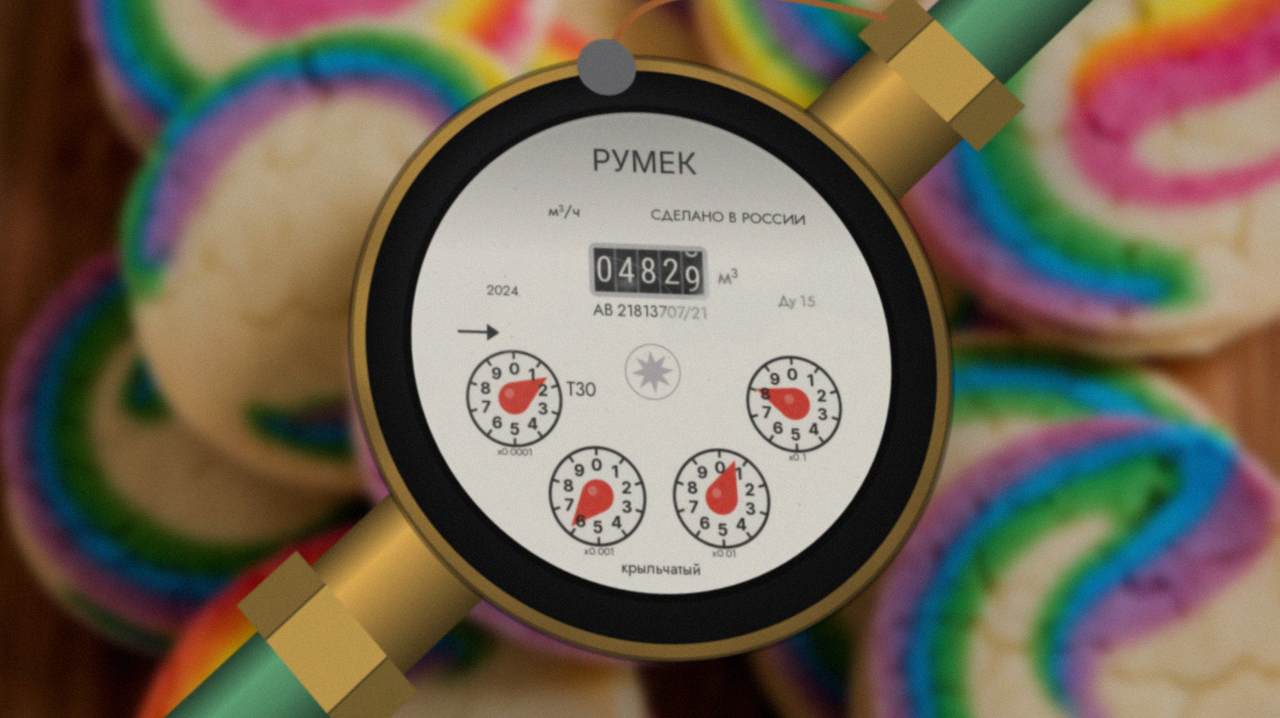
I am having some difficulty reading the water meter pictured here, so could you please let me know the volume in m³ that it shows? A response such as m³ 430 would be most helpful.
m³ 4828.8061
